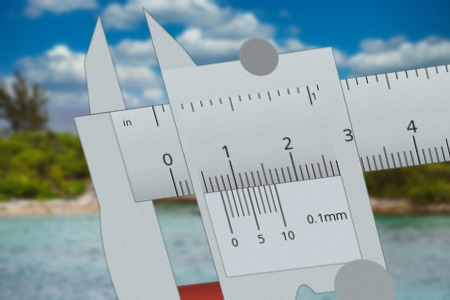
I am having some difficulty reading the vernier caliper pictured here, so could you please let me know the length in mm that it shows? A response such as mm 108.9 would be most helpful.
mm 7.2
